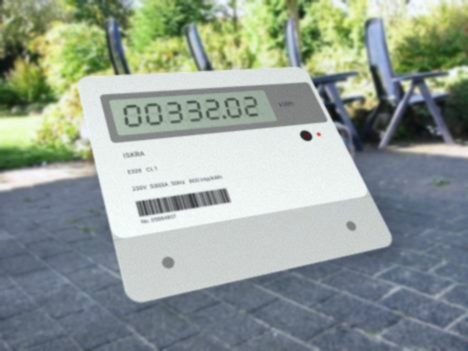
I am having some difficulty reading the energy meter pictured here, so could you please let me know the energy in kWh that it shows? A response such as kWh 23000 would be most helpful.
kWh 332.02
